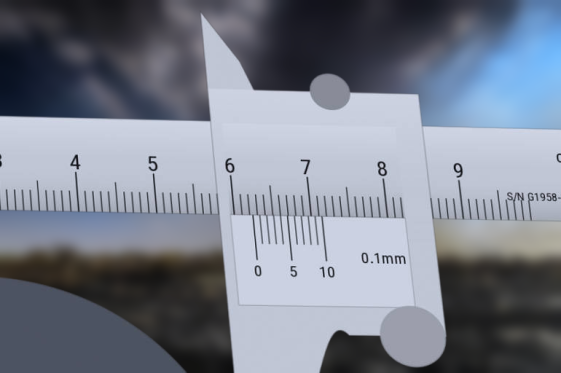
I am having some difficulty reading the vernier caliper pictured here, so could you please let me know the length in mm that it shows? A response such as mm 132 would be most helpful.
mm 62.4
